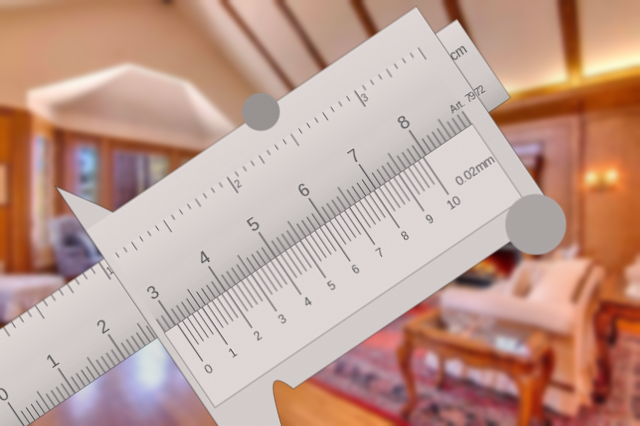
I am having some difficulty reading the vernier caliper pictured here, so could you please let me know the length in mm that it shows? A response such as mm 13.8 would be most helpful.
mm 30.4
